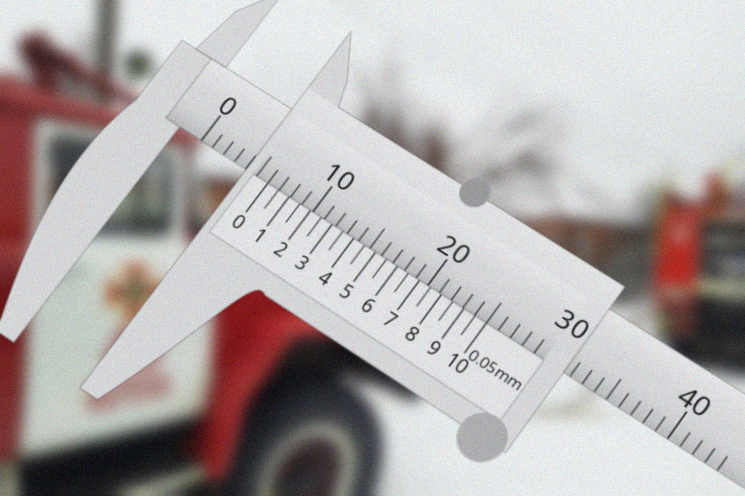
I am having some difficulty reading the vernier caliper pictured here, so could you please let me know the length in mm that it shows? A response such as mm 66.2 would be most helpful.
mm 6.0
